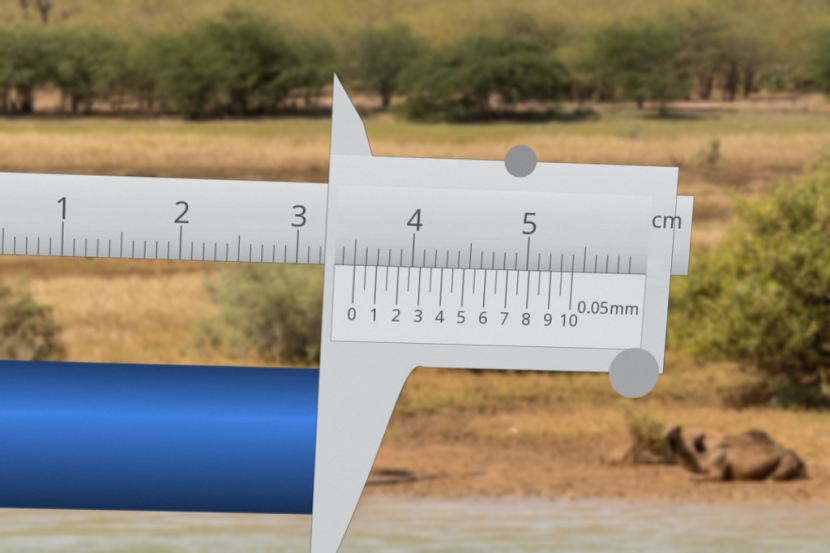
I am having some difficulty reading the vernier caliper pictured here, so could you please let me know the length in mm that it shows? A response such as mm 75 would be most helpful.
mm 35.0
